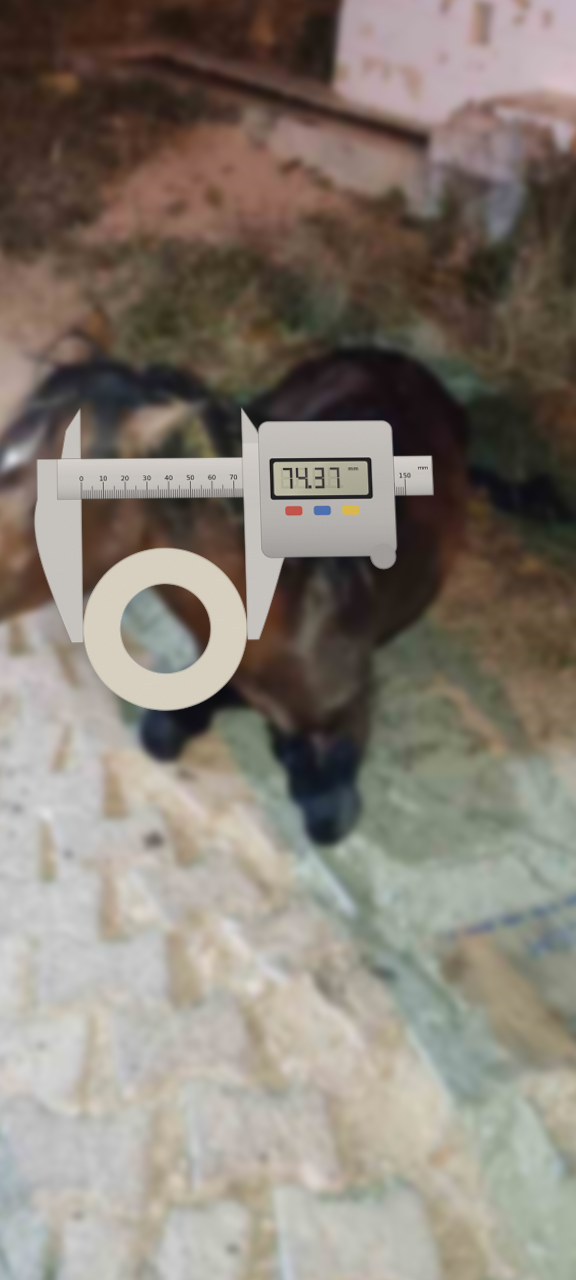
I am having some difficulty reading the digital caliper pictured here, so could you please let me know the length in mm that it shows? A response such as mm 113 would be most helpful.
mm 74.37
